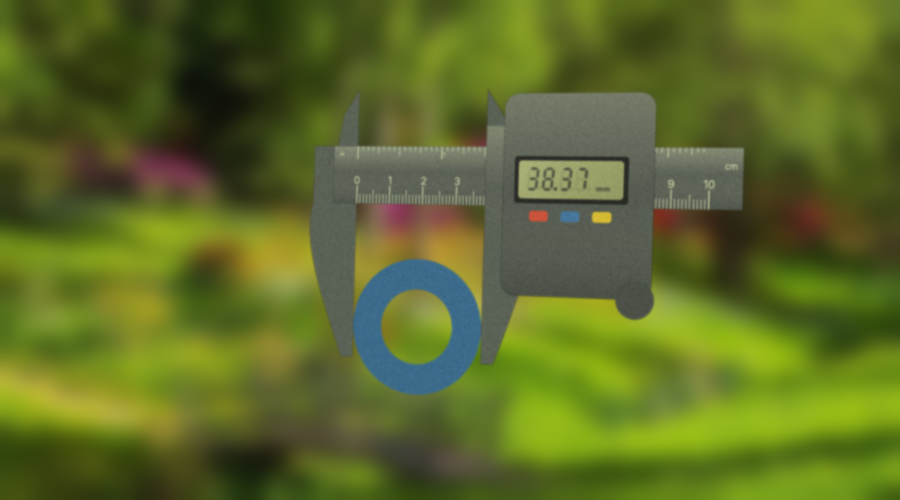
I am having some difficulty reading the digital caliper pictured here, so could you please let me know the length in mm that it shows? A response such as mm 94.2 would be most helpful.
mm 38.37
